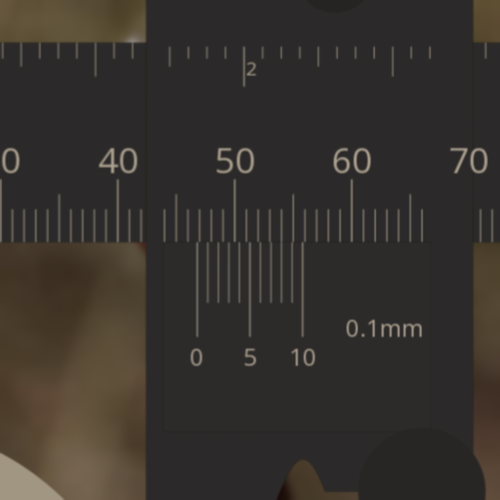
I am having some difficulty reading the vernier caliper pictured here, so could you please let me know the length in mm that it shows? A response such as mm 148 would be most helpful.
mm 46.8
